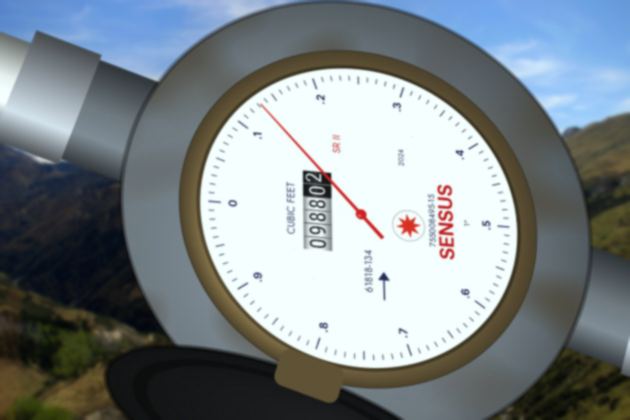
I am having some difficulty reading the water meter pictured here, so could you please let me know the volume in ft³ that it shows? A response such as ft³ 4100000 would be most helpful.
ft³ 98802.13
